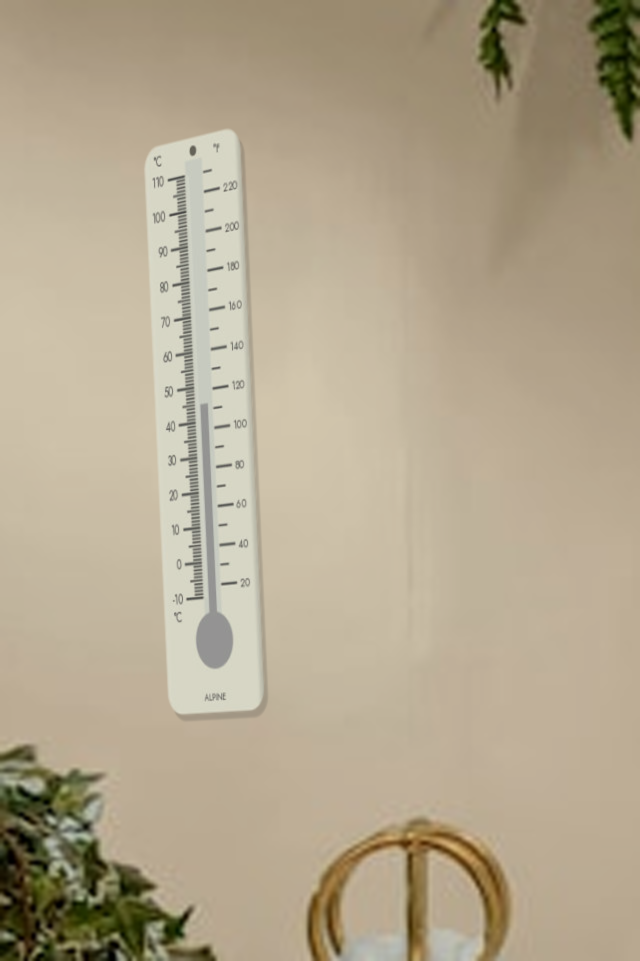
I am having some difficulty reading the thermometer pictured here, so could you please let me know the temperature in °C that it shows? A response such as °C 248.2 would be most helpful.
°C 45
